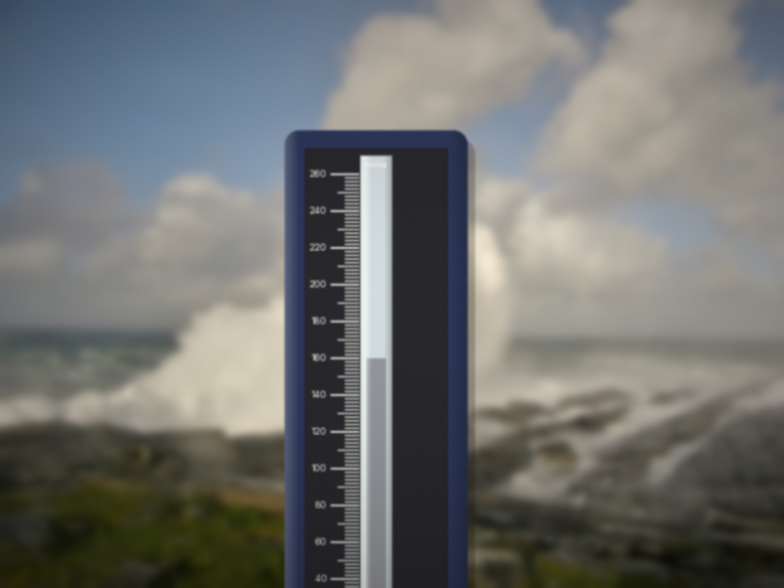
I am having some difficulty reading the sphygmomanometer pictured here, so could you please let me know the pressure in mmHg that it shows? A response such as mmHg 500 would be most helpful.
mmHg 160
